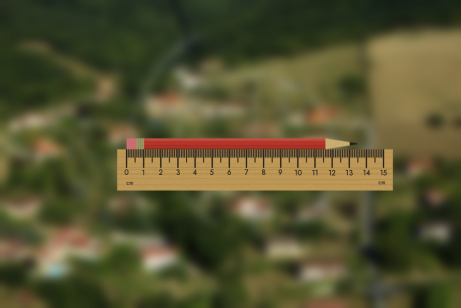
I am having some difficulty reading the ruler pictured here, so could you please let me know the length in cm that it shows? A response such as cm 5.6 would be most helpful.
cm 13.5
